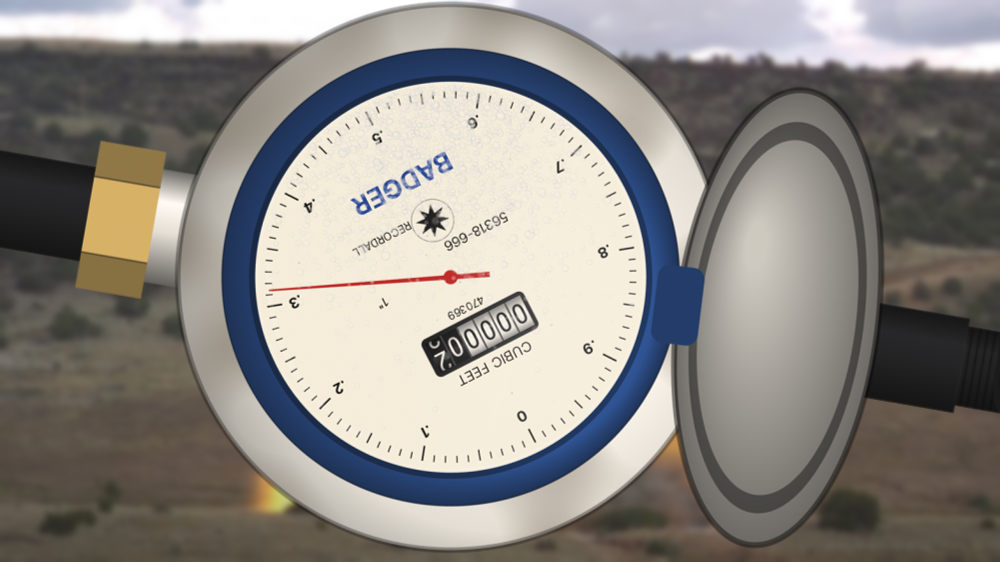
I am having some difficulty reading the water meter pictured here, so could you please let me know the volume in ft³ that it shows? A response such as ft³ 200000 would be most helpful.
ft³ 2.31
